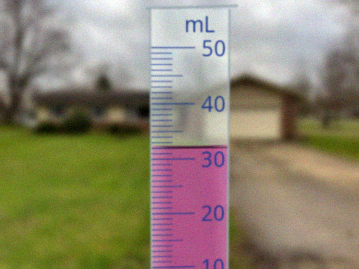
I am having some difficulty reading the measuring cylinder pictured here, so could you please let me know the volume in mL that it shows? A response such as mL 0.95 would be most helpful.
mL 32
